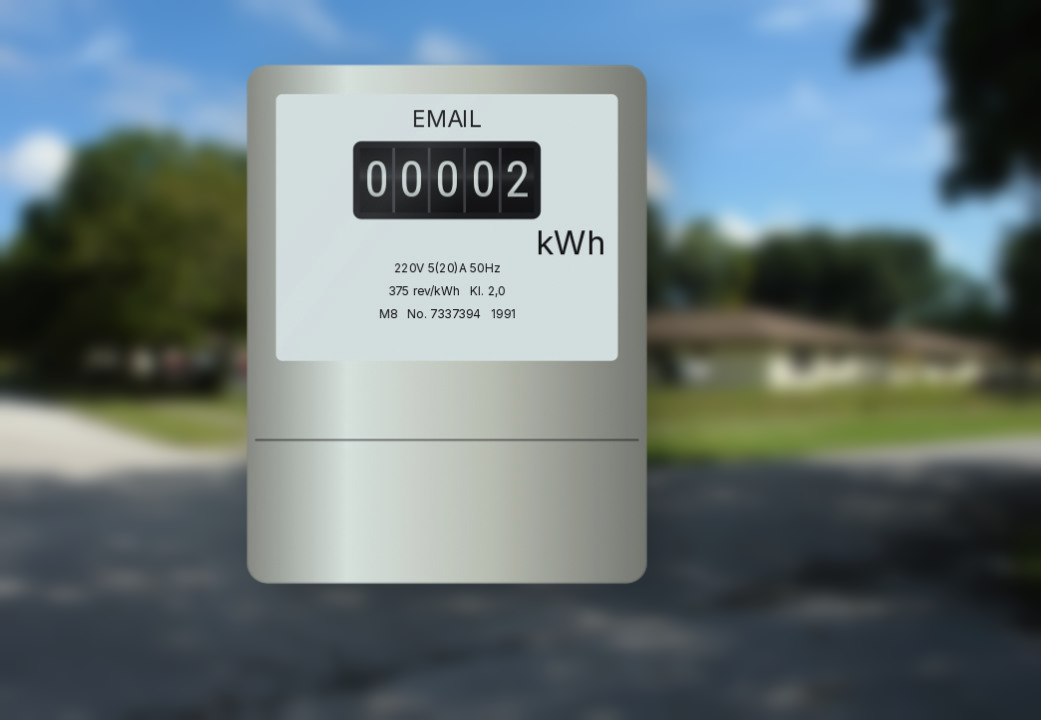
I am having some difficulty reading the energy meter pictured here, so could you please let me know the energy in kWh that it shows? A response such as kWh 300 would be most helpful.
kWh 2
